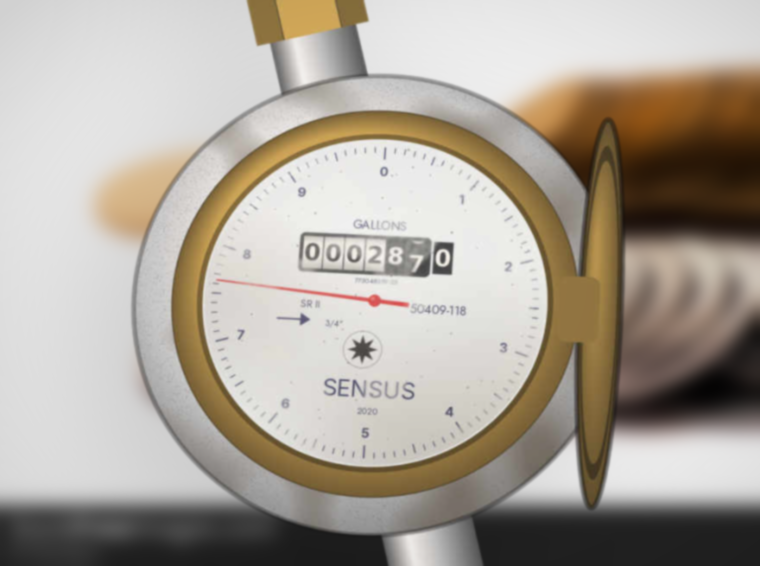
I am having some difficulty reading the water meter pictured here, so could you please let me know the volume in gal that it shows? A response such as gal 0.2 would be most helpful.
gal 2867.6
